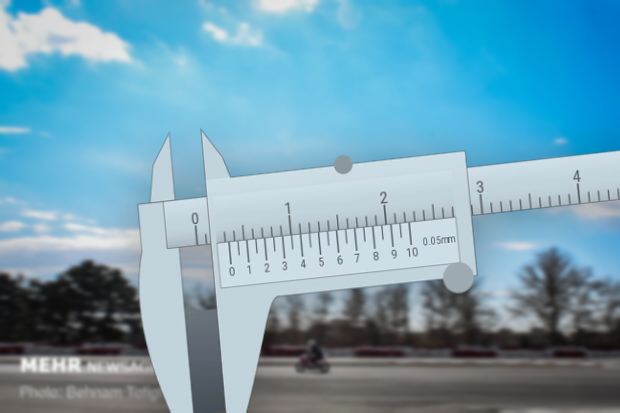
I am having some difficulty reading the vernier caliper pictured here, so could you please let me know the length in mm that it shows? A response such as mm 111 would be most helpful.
mm 3.4
